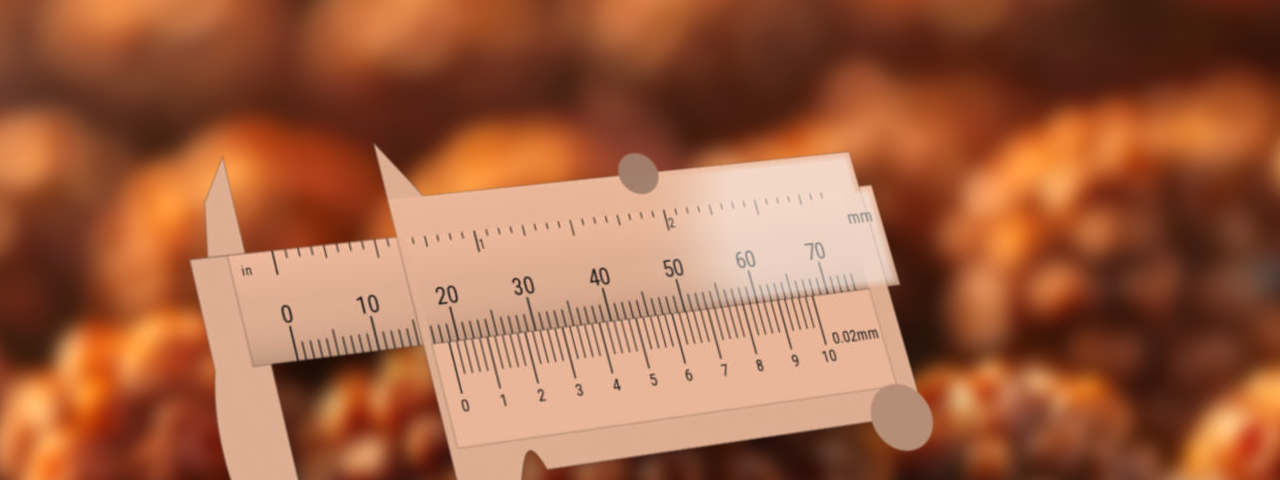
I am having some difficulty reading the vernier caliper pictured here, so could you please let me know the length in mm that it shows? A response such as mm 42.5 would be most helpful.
mm 18.8
